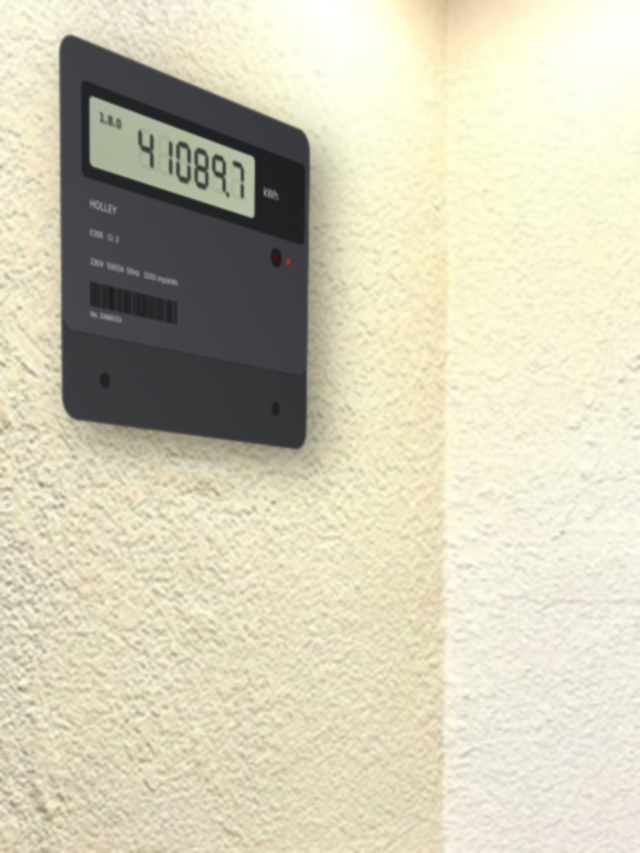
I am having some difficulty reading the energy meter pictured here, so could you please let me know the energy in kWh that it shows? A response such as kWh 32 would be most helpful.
kWh 41089.7
